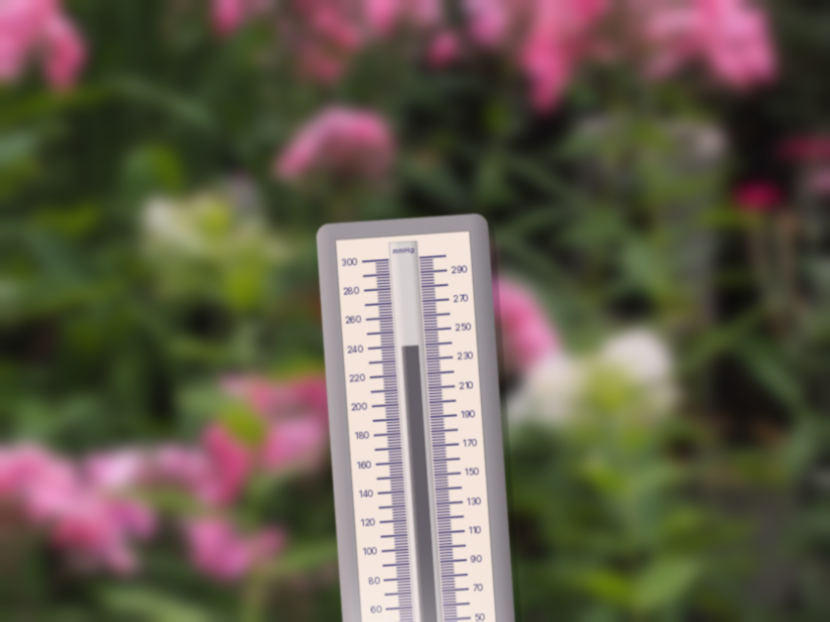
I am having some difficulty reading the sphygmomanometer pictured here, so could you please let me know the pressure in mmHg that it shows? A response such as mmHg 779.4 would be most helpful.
mmHg 240
